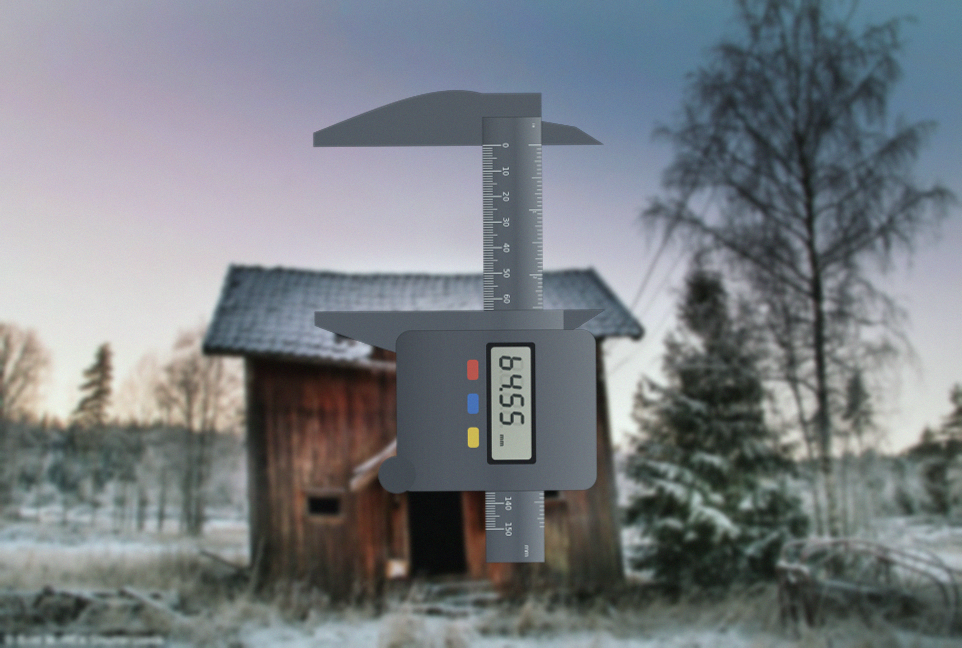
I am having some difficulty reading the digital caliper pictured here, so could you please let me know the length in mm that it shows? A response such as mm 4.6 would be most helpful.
mm 64.55
